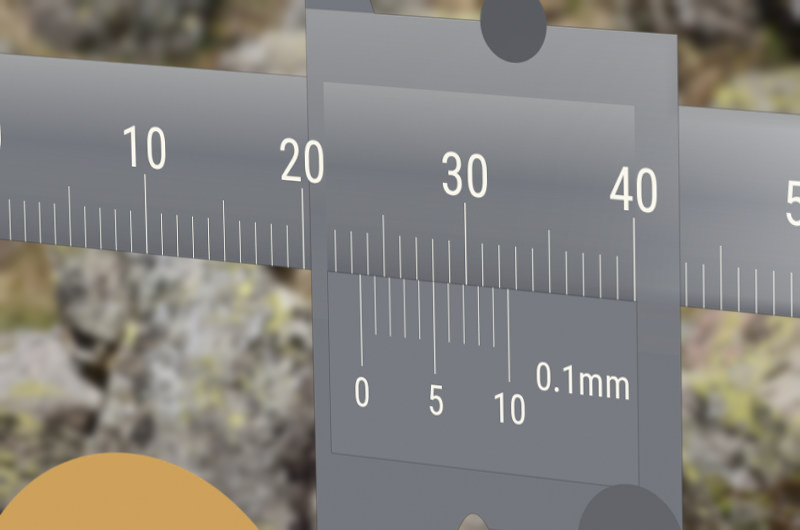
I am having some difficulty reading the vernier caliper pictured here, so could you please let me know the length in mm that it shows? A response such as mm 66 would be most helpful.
mm 23.5
